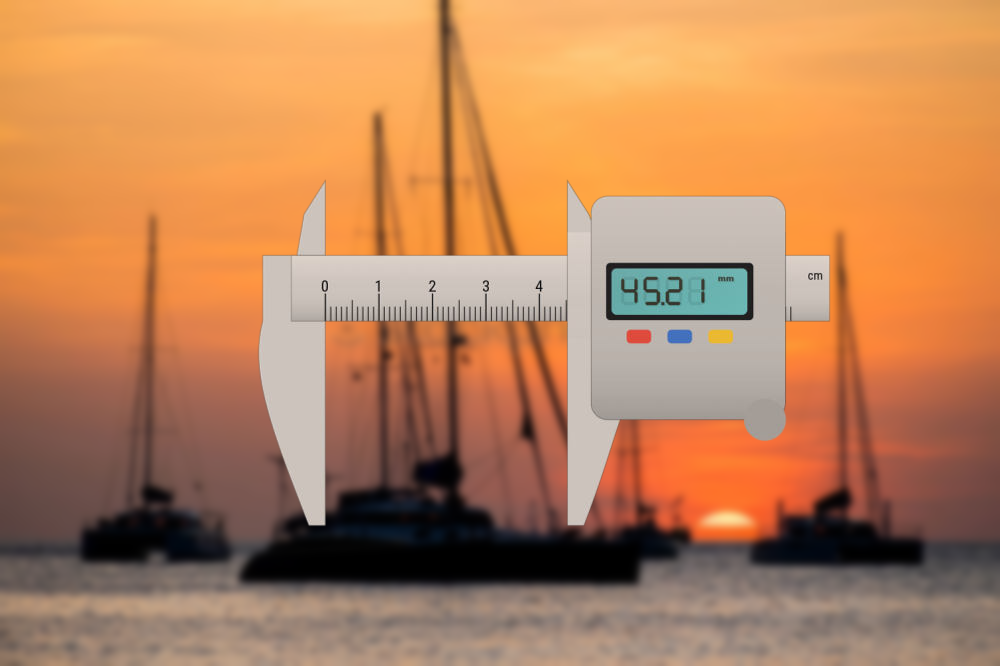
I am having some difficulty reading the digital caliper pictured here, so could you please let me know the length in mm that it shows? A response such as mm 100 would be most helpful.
mm 45.21
